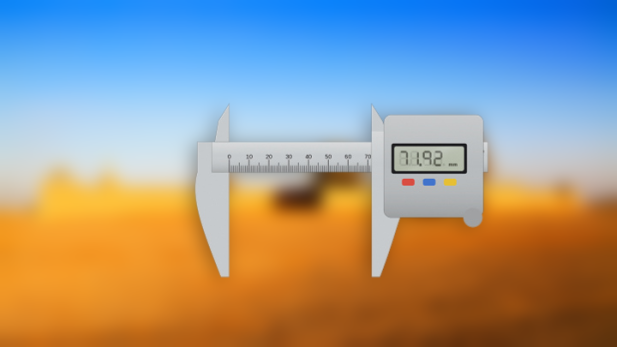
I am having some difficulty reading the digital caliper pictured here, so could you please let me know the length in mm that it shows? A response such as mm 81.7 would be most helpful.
mm 71.92
